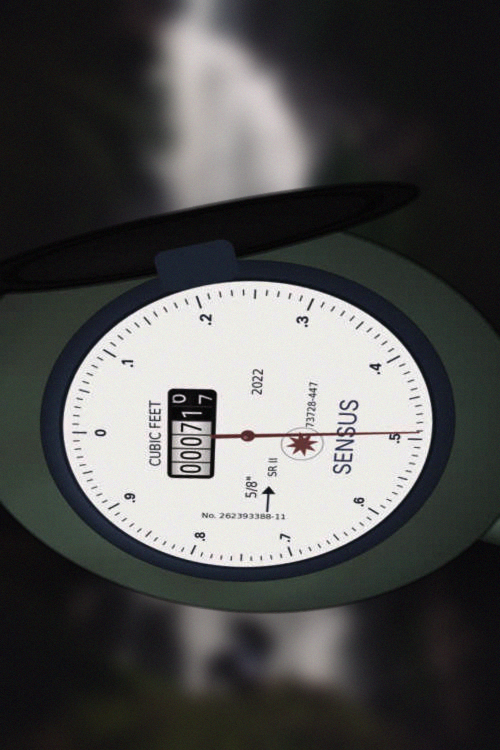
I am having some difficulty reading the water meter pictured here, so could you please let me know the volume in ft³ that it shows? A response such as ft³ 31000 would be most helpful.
ft³ 716.49
